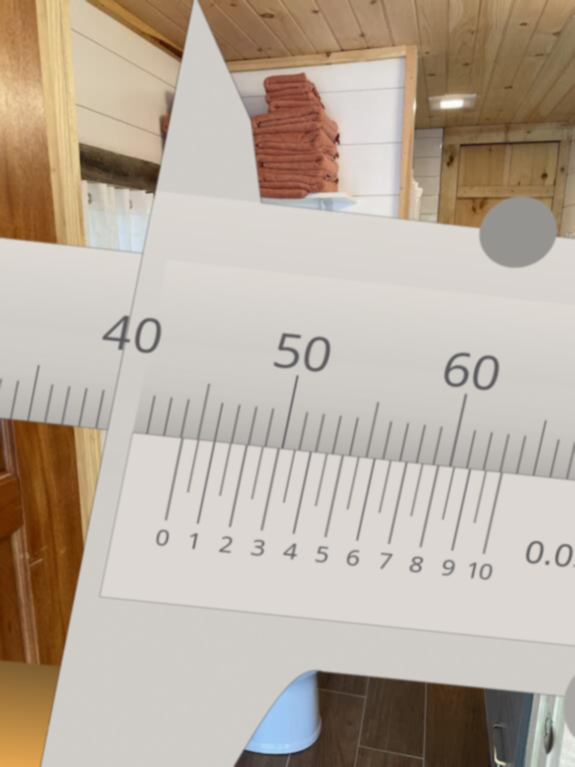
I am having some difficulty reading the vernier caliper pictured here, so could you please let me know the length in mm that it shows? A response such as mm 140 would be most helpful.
mm 44.1
